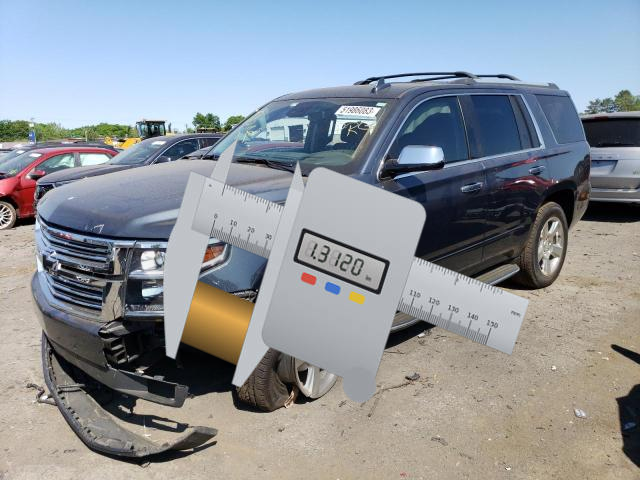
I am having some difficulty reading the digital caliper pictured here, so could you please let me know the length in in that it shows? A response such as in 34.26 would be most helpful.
in 1.3120
